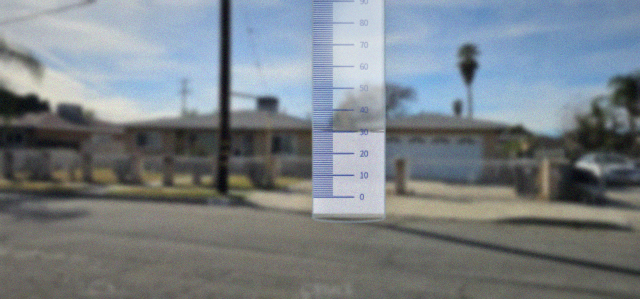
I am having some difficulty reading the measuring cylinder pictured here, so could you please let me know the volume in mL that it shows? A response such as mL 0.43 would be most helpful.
mL 30
